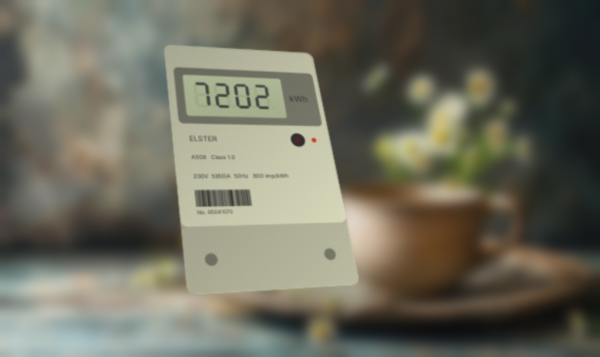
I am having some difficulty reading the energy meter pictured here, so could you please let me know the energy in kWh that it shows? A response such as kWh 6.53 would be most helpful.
kWh 7202
